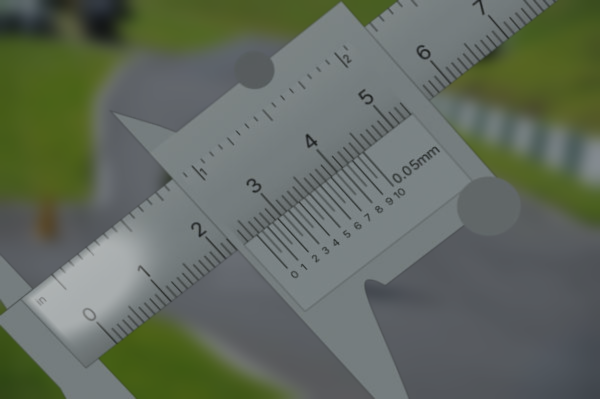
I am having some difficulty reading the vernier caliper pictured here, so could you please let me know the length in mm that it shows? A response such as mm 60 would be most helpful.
mm 25.6
